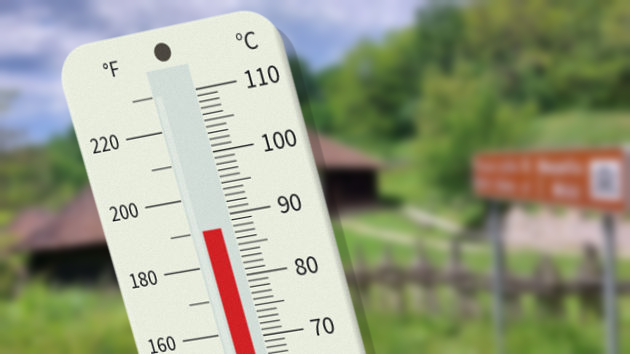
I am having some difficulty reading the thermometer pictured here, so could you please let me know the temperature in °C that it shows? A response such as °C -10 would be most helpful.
°C 88
